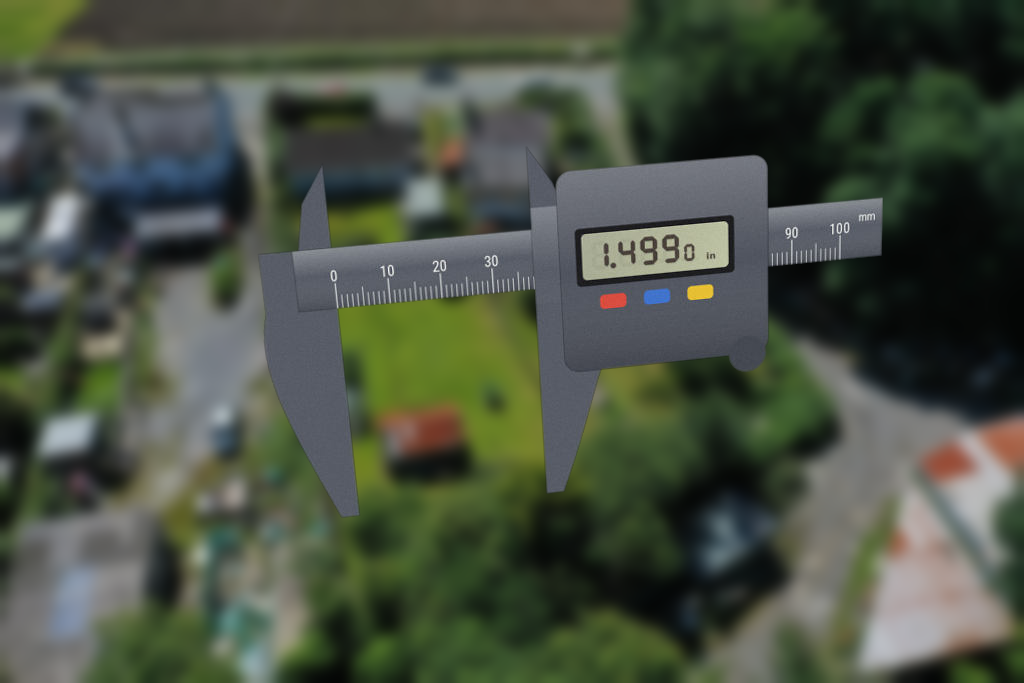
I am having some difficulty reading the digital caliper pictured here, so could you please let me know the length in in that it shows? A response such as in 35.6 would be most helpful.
in 1.4990
